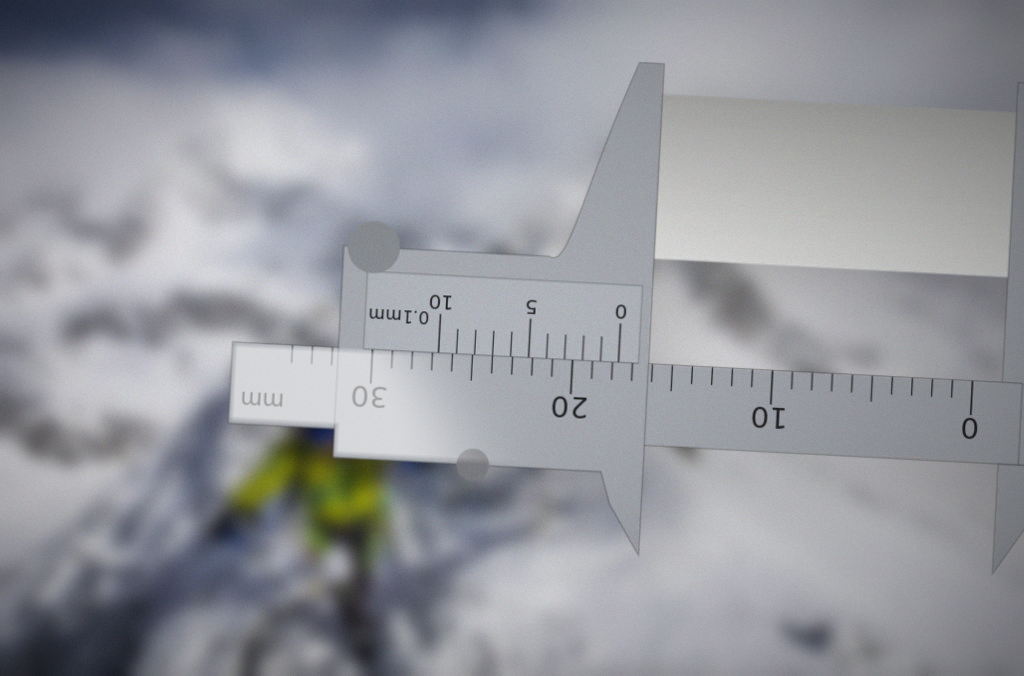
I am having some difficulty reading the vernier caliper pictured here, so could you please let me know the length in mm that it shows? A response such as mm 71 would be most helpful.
mm 17.7
